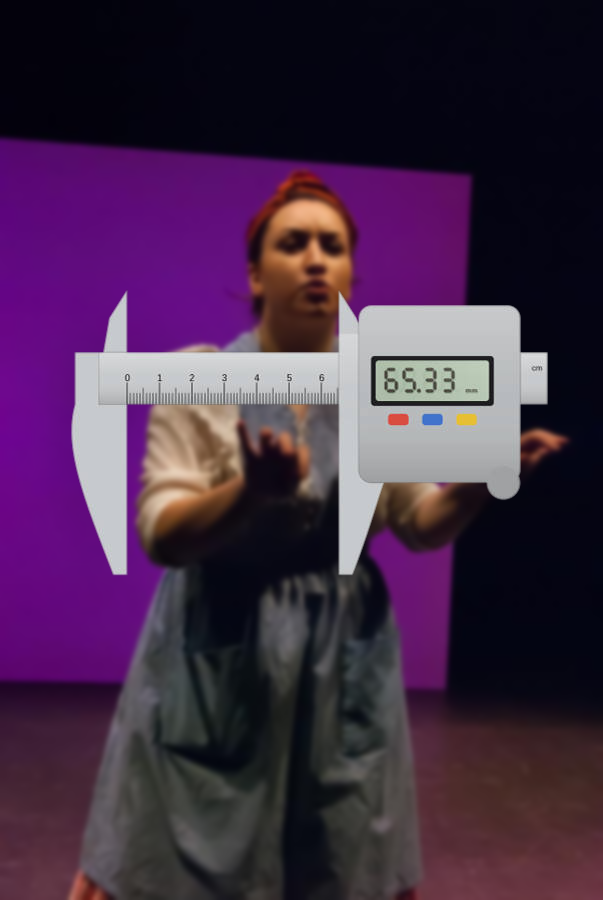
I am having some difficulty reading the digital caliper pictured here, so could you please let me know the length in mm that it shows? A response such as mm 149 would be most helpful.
mm 65.33
